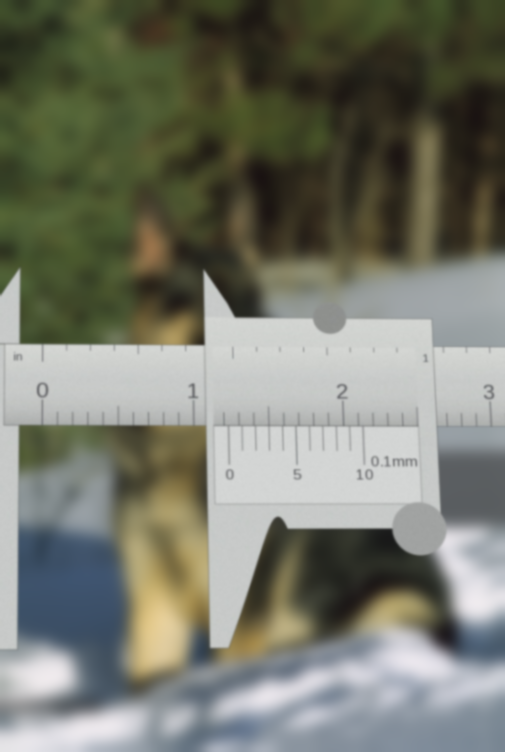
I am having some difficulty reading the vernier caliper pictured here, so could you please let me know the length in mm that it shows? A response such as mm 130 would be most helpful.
mm 12.3
